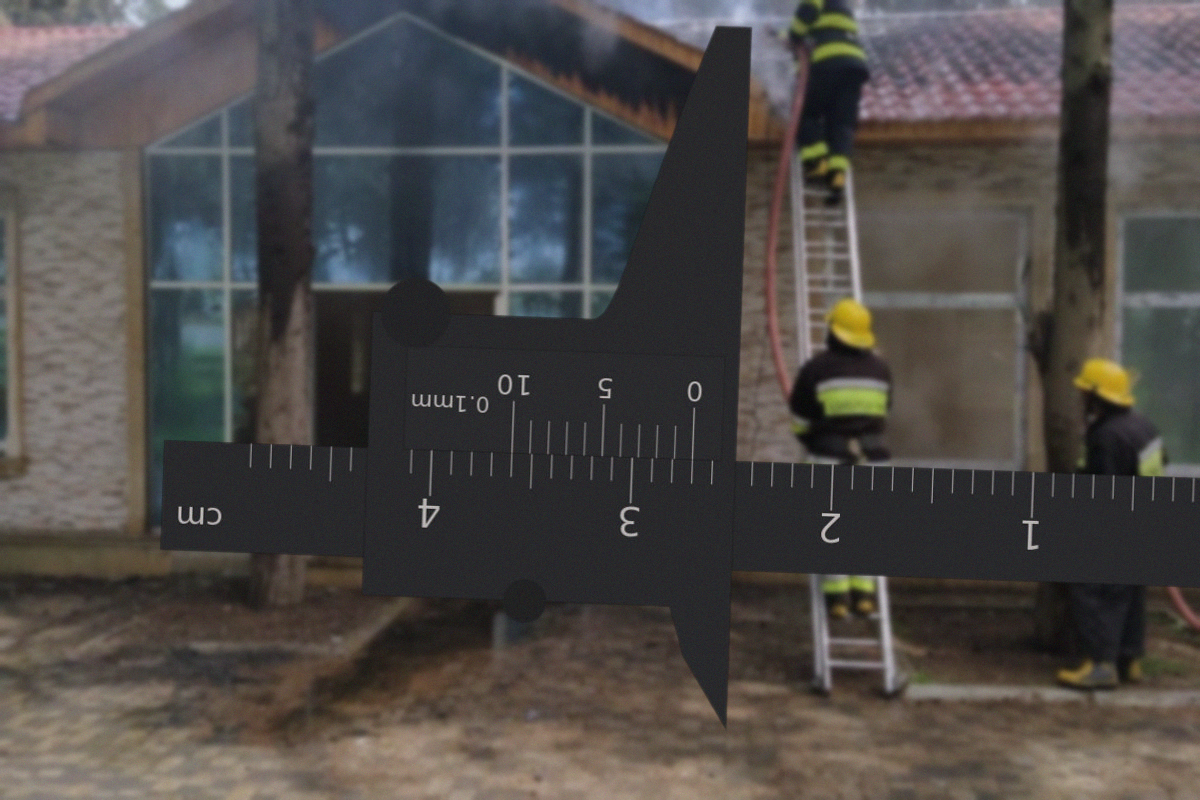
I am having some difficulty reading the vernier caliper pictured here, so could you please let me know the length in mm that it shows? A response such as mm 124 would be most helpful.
mm 27.0
